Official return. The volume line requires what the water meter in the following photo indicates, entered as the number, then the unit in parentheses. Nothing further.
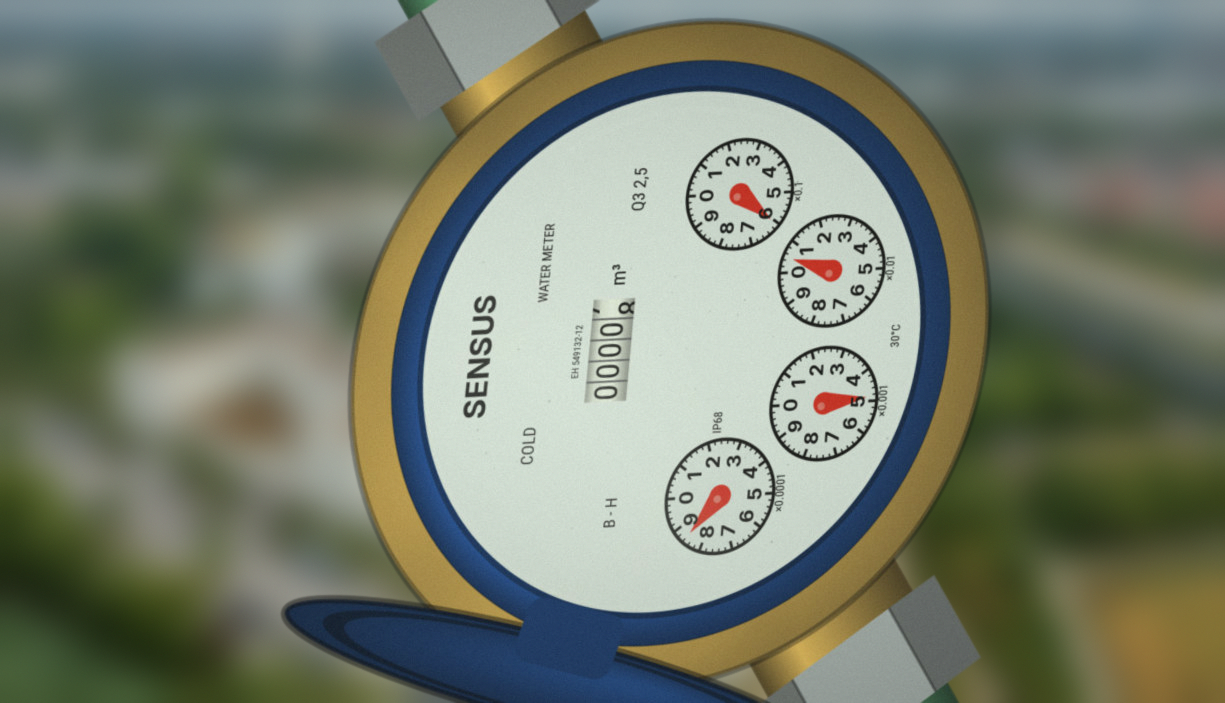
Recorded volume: 7.6048 (m³)
